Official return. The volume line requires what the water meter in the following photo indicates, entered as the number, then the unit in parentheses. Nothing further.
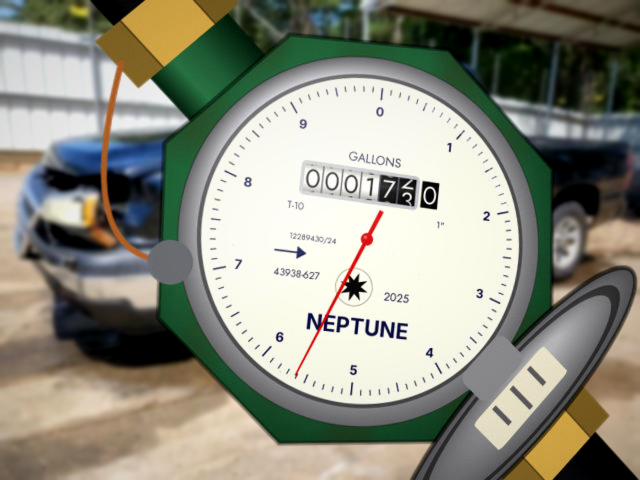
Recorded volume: 1725.6 (gal)
